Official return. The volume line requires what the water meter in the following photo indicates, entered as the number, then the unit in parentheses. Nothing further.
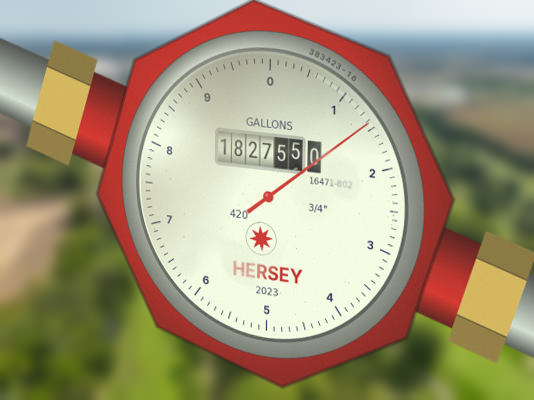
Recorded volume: 1827551.4 (gal)
